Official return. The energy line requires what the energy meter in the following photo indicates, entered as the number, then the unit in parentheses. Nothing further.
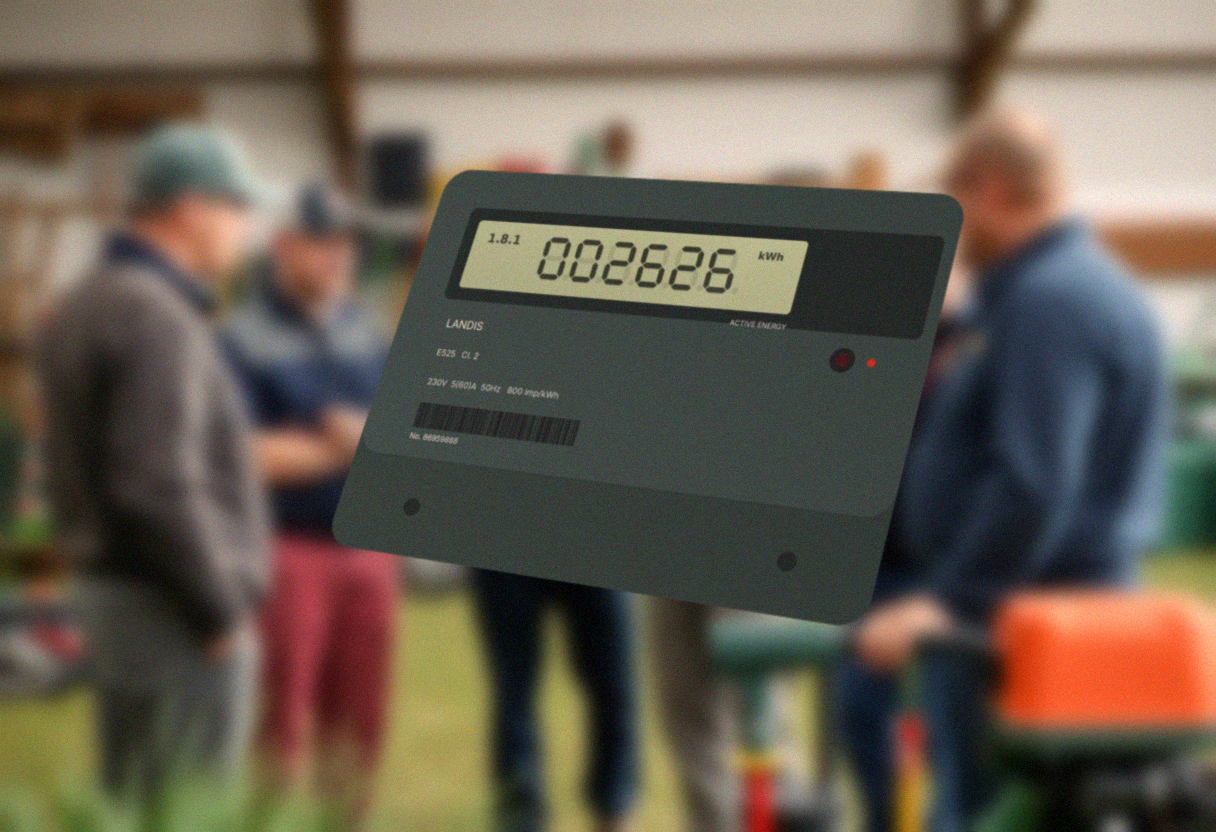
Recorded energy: 2626 (kWh)
